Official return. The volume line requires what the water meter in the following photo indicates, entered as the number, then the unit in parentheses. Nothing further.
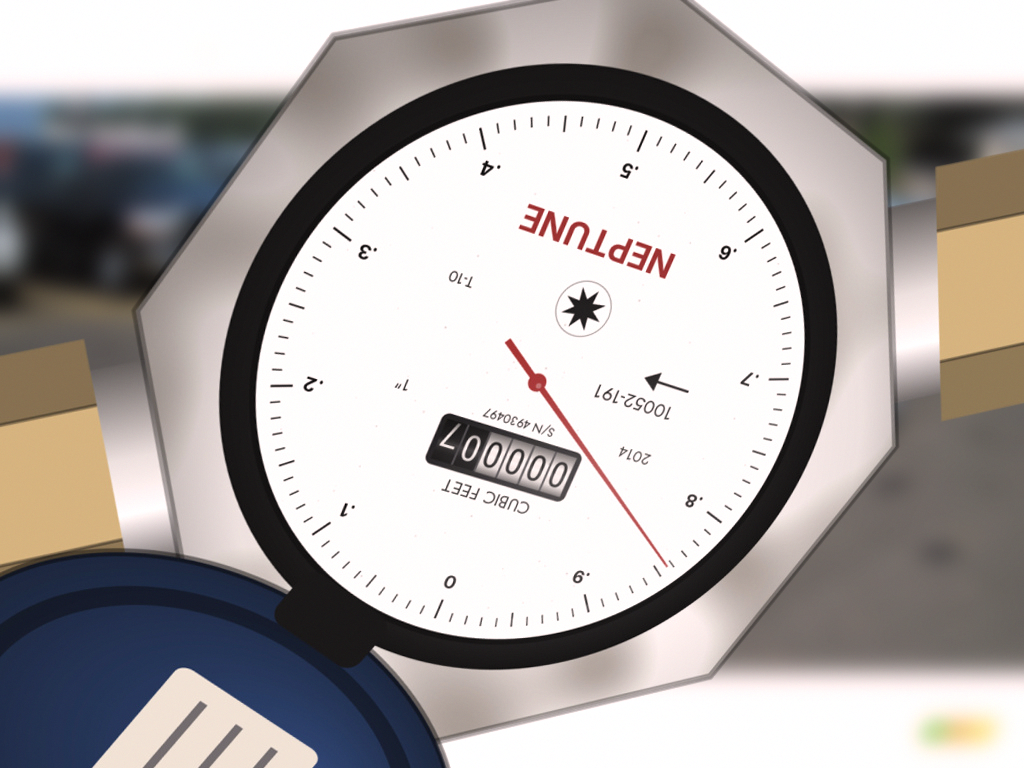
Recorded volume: 6.84 (ft³)
